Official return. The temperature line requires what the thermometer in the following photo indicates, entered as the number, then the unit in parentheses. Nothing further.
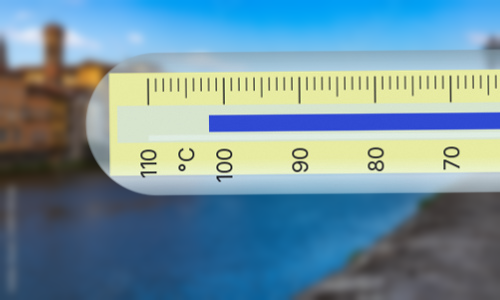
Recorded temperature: 102 (°C)
